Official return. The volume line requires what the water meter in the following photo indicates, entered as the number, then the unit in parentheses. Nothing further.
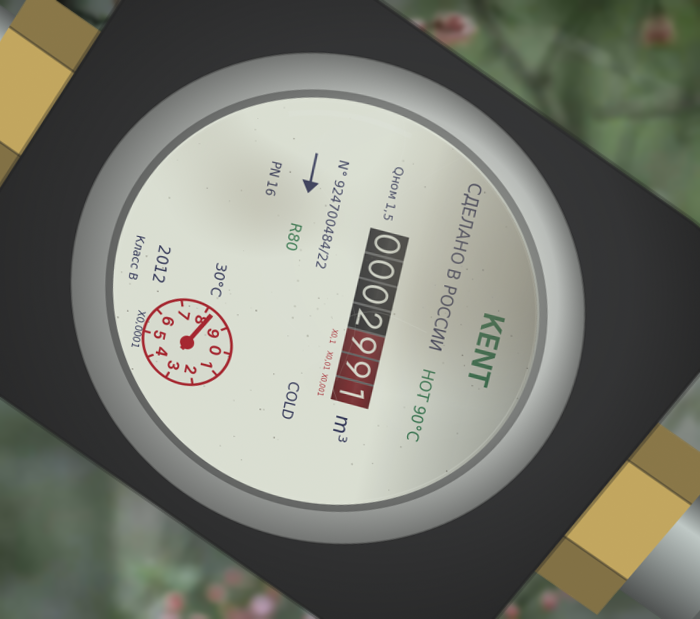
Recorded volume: 2.9918 (m³)
